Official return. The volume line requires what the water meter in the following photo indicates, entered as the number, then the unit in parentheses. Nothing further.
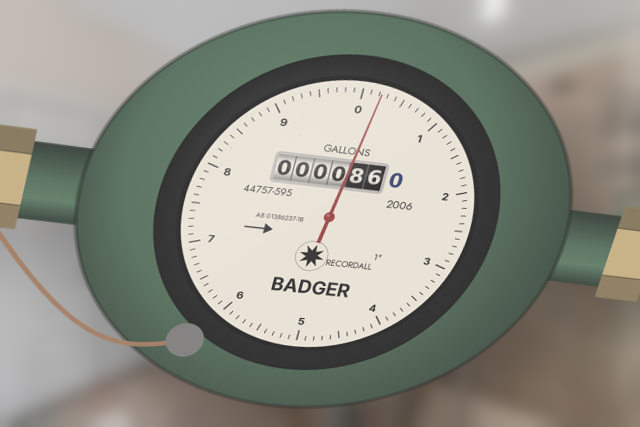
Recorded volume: 860.2 (gal)
